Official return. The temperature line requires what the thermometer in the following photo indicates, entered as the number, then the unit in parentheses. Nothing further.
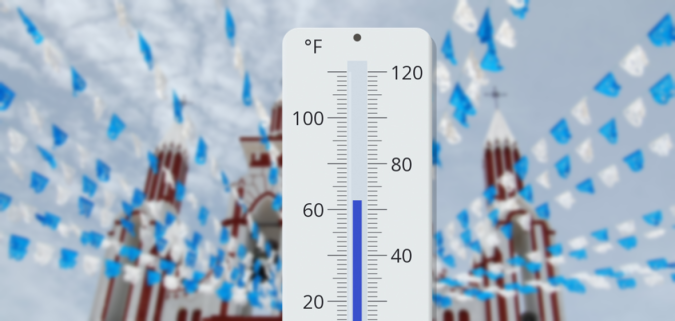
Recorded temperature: 64 (°F)
